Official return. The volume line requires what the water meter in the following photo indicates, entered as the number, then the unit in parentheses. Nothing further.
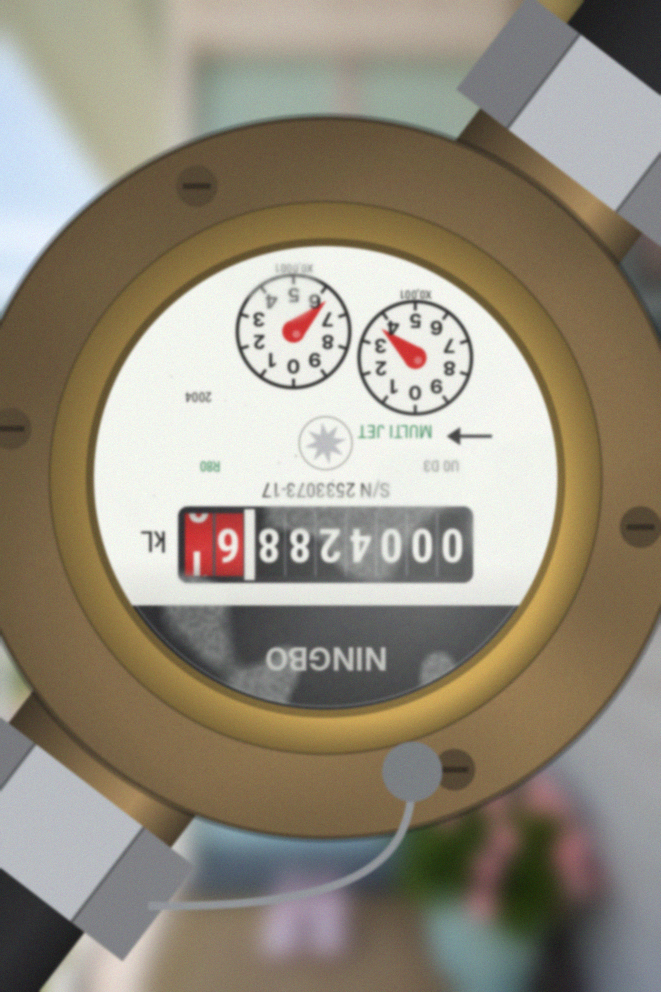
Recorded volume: 4288.6136 (kL)
